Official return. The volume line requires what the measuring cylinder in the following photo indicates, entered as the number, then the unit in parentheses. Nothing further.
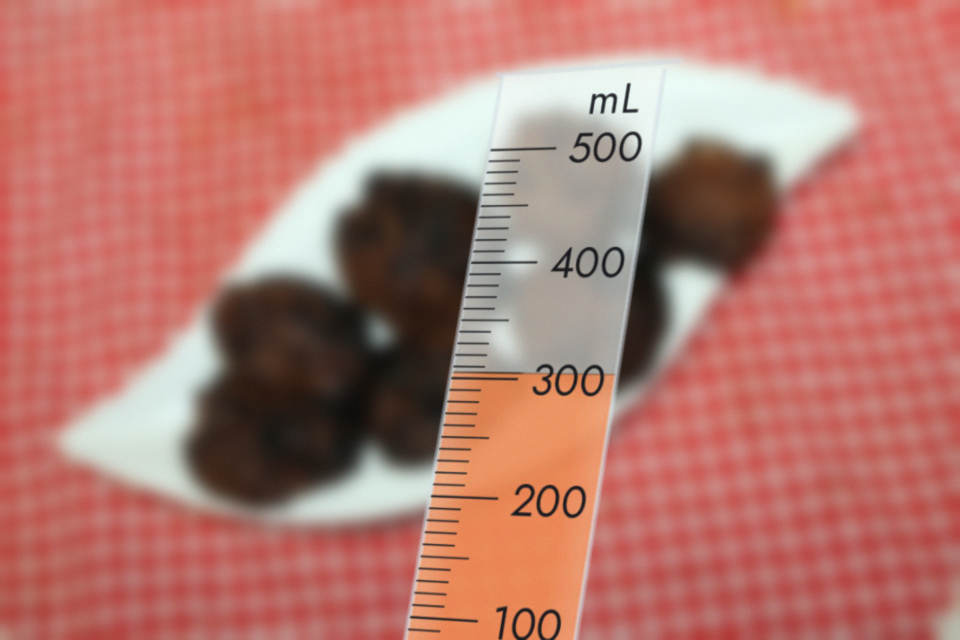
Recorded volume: 305 (mL)
